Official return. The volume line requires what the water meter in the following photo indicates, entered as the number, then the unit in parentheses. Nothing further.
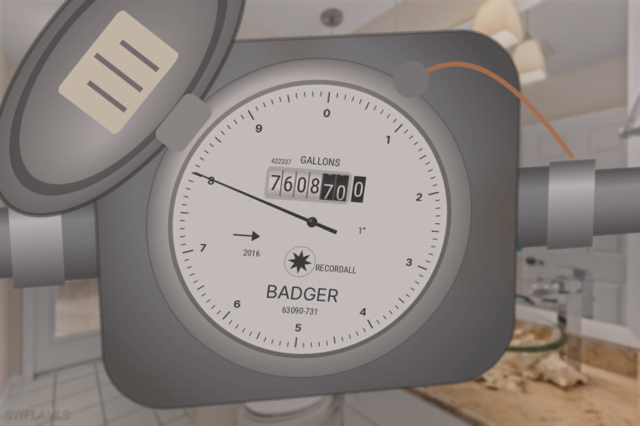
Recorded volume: 7608698.0 (gal)
